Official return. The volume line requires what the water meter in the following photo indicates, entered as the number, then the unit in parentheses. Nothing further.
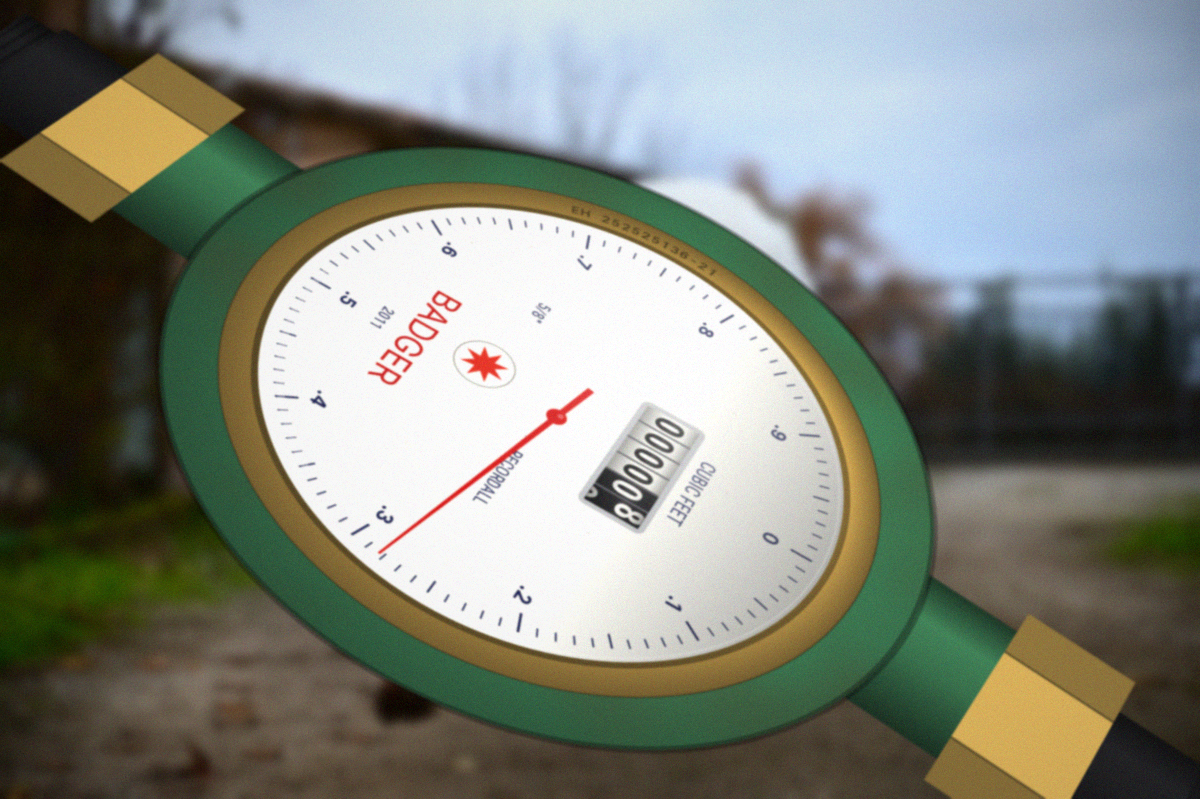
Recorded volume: 8.28 (ft³)
